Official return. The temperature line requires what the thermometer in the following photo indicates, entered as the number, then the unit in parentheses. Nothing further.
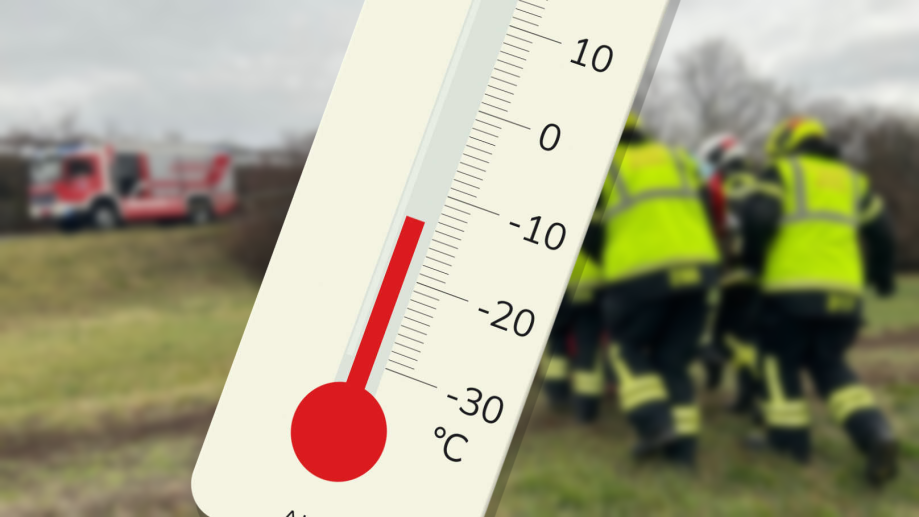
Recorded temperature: -13.5 (°C)
